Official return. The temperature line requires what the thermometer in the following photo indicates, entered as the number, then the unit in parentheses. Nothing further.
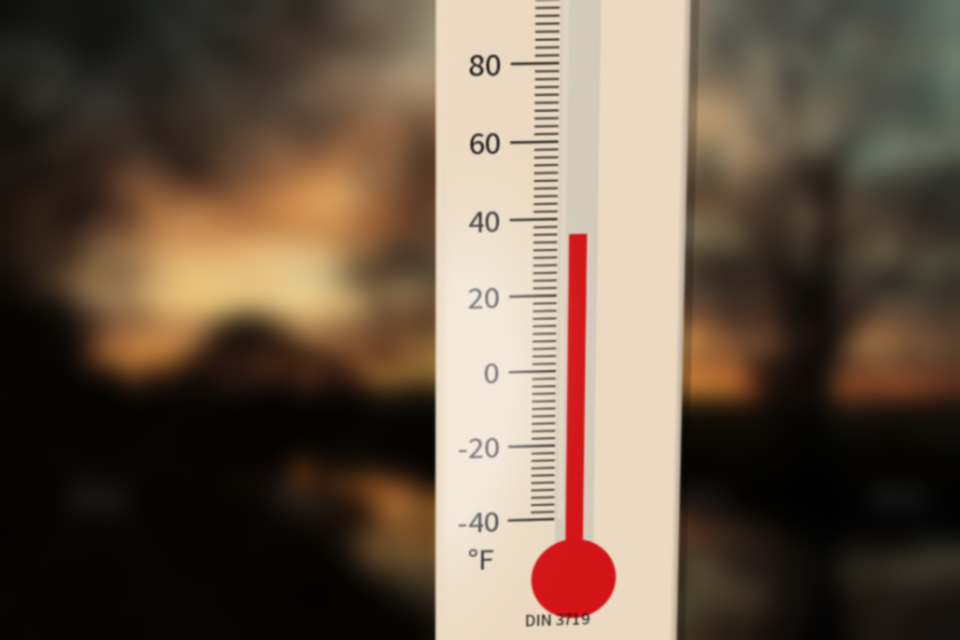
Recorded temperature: 36 (°F)
